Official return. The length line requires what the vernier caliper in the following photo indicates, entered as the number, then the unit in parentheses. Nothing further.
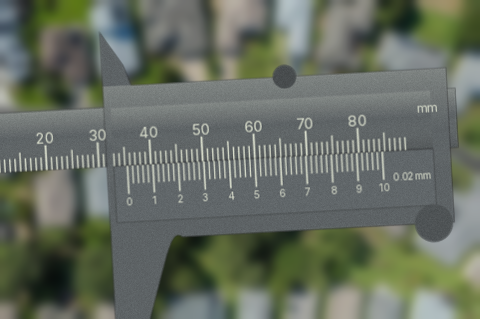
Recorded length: 35.5 (mm)
